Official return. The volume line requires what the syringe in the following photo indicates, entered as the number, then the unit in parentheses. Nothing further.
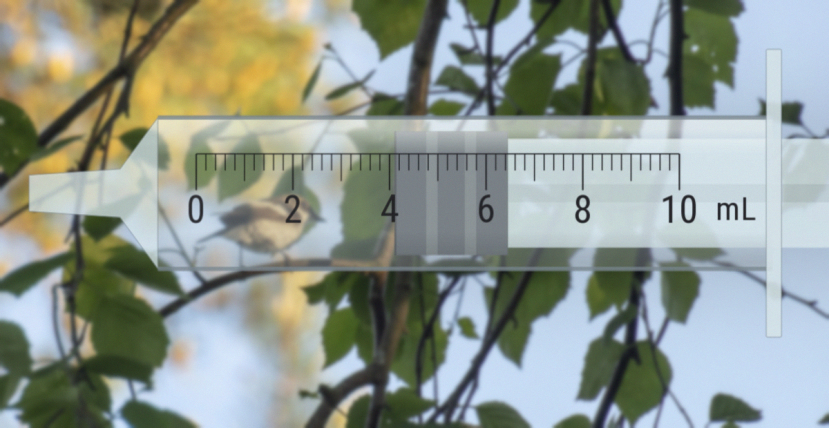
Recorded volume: 4.1 (mL)
